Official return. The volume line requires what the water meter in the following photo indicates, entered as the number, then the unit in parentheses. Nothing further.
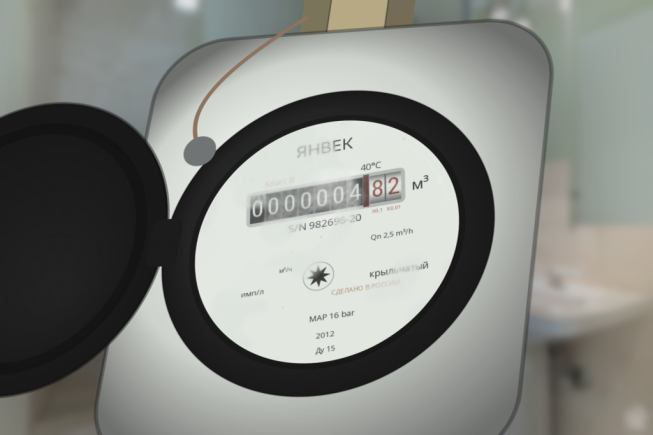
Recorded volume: 4.82 (m³)
